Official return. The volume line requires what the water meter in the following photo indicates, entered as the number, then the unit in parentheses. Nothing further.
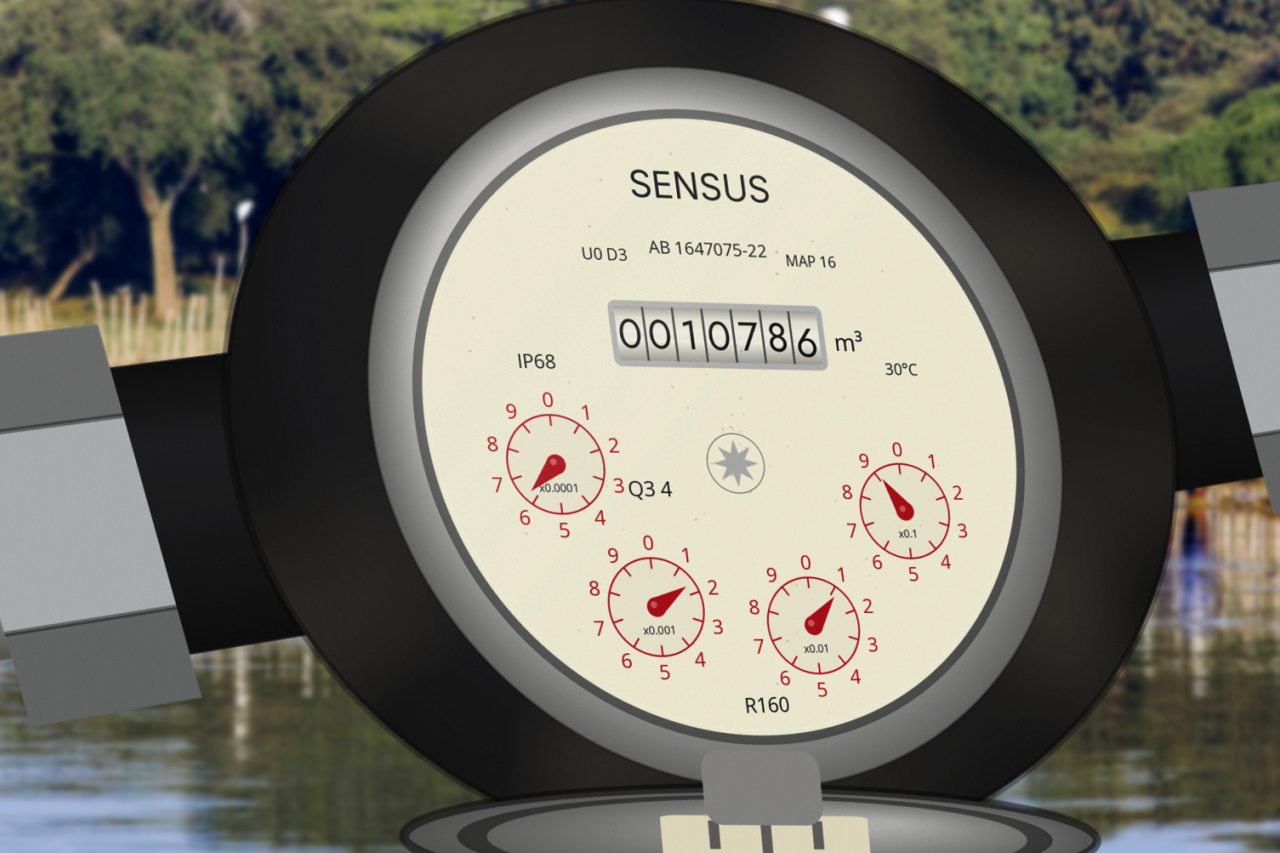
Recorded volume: 10785.9116 (m³)
